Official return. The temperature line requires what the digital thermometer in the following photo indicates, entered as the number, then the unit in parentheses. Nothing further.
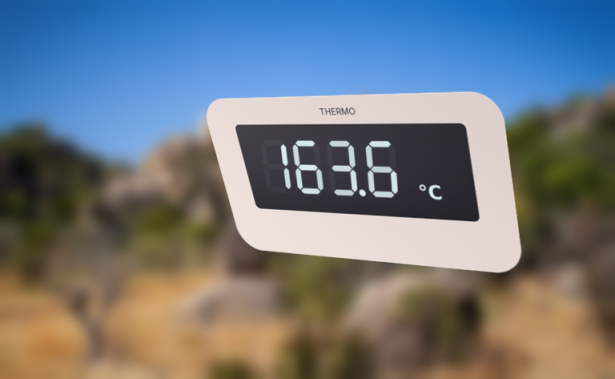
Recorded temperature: 163.6 (°C)
